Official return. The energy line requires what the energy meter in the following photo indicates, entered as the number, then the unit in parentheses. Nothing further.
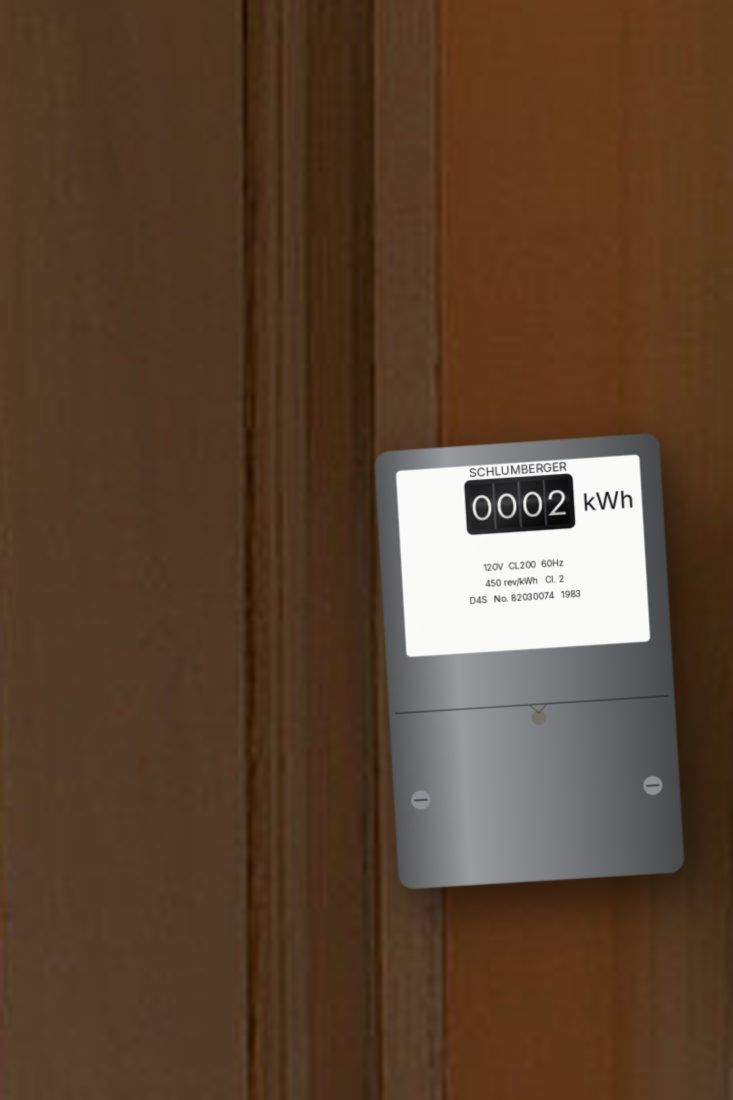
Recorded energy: 2 (kWh)
